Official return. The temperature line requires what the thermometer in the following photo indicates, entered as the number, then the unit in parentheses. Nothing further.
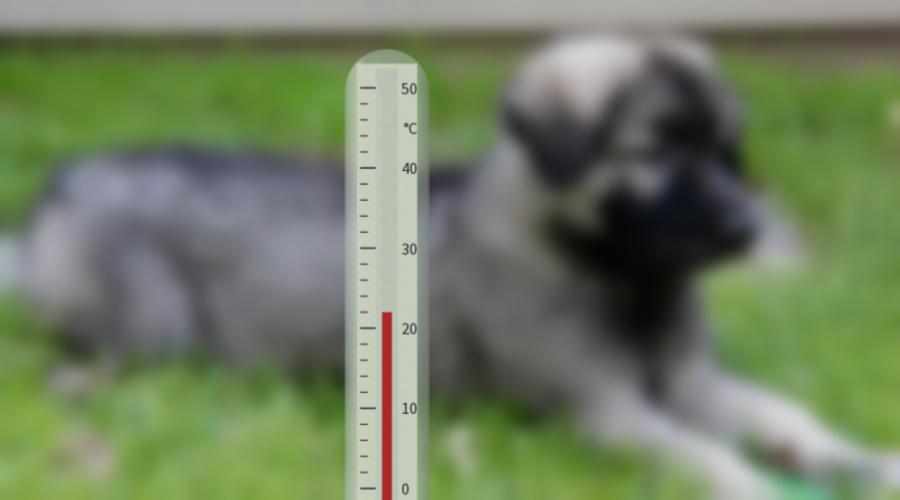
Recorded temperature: 22 (°C)
